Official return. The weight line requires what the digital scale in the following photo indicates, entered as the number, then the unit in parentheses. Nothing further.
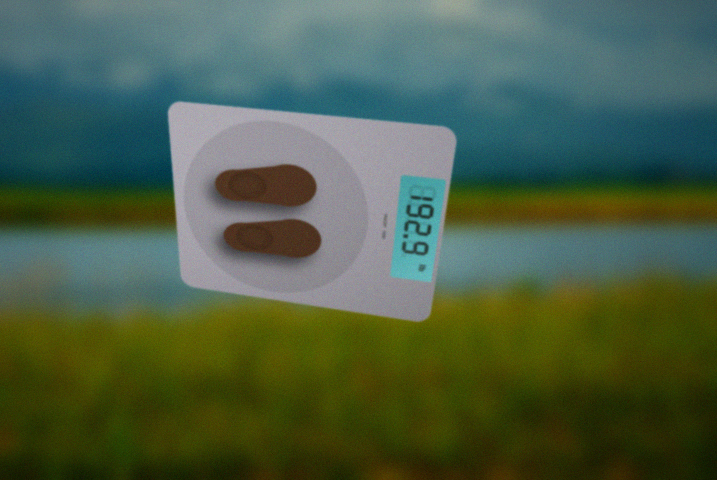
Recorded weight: 192.9 (lb)
